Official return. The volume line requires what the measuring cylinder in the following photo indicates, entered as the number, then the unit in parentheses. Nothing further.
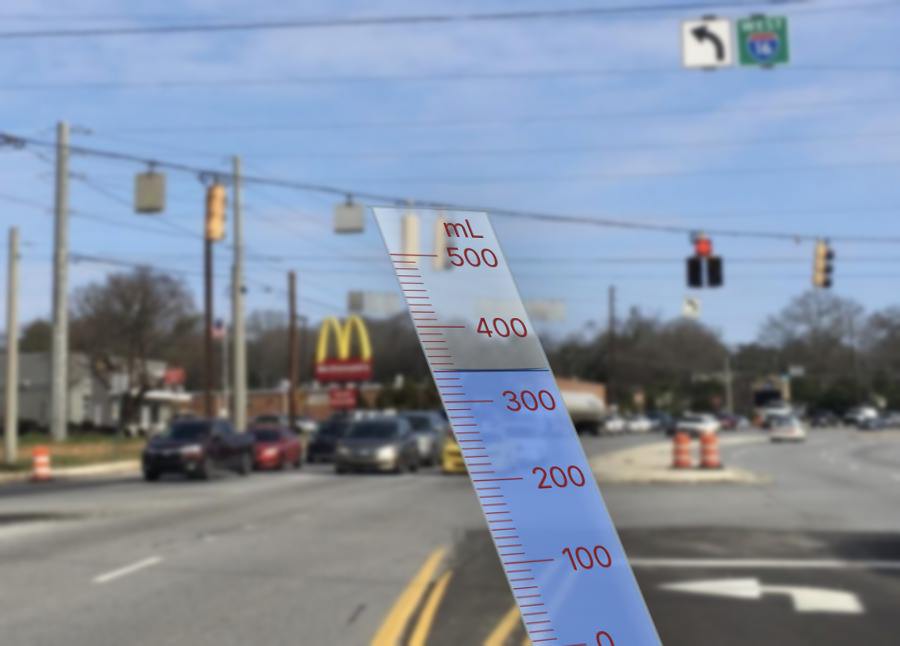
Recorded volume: 340 (mL)
